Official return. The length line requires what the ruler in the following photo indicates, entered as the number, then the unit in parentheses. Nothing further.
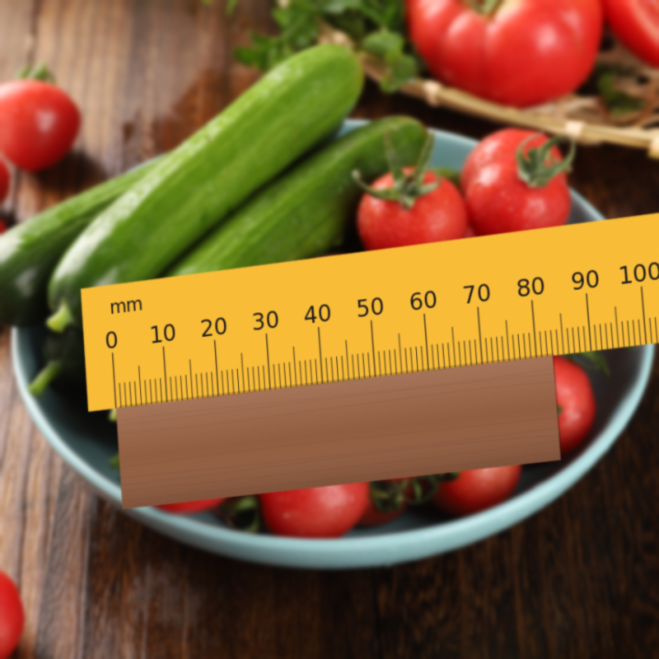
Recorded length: 83 (mm)
